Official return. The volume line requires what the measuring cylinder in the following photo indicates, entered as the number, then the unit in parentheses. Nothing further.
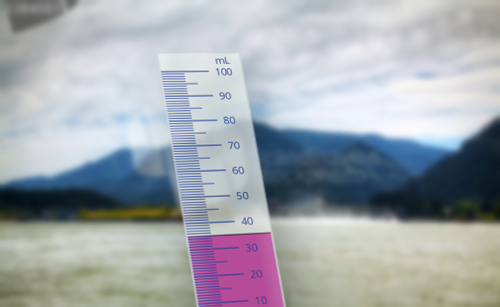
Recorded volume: 35 (mL)
